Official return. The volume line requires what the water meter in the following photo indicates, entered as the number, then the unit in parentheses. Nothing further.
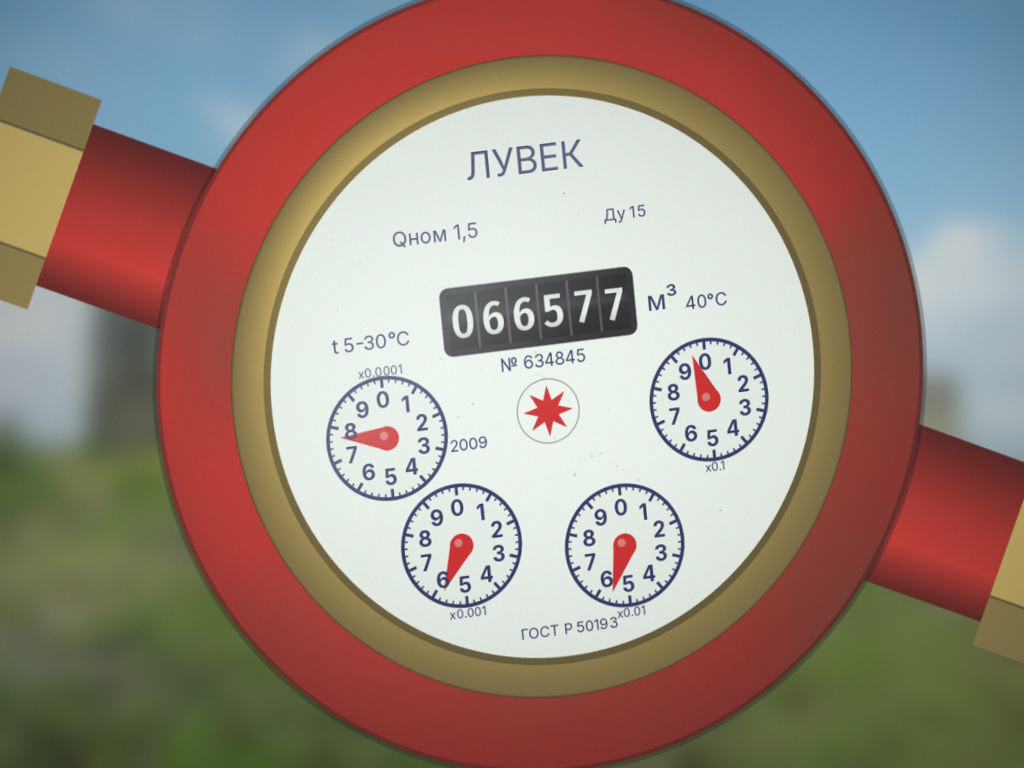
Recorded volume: 66576.9557 (m³)
